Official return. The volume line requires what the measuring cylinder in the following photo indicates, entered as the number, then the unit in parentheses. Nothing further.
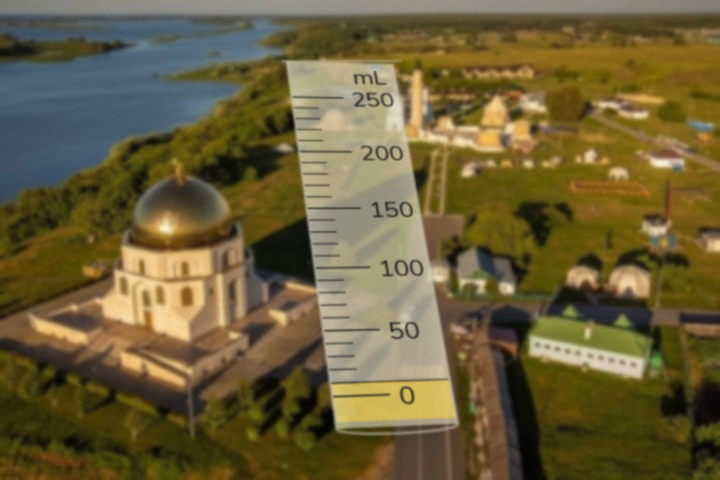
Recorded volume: 10 (mL)
